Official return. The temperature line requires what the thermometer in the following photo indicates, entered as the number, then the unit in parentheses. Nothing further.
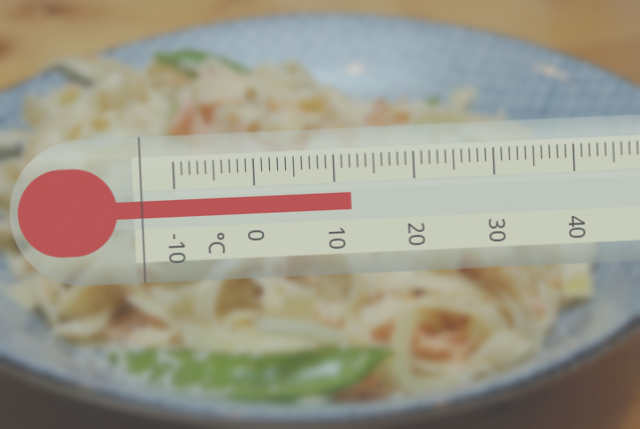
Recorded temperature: 12 (°C)
